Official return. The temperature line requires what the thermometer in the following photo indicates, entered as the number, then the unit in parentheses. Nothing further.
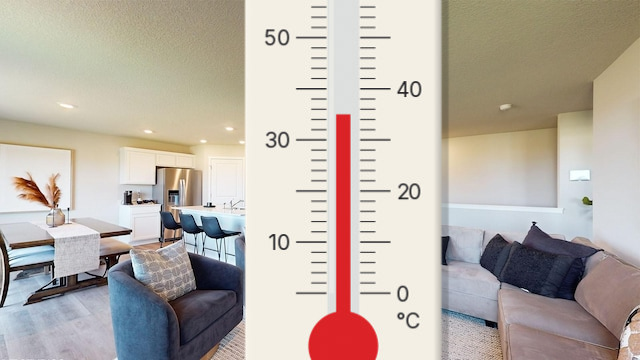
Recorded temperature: 35 (°C)
